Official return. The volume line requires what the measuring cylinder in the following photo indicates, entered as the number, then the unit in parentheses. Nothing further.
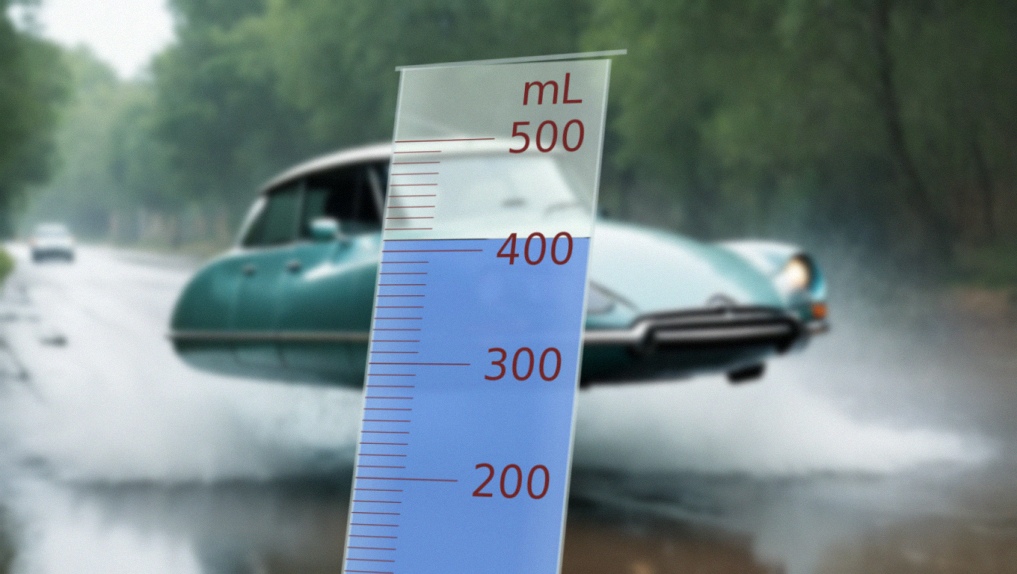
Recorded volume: 410 (mL)
